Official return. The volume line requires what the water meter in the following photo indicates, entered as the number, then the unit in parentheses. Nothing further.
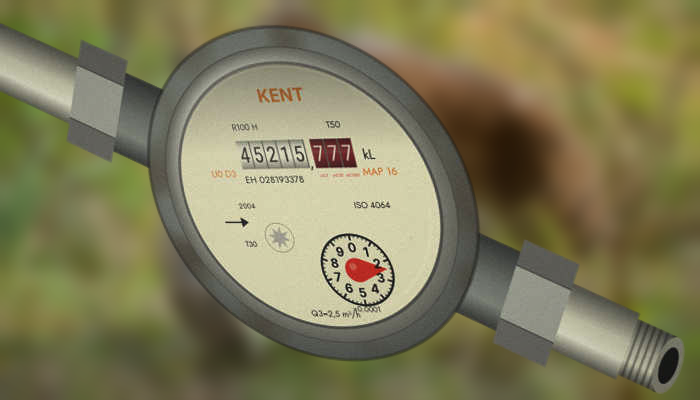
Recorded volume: 45215.7772 (kL)
